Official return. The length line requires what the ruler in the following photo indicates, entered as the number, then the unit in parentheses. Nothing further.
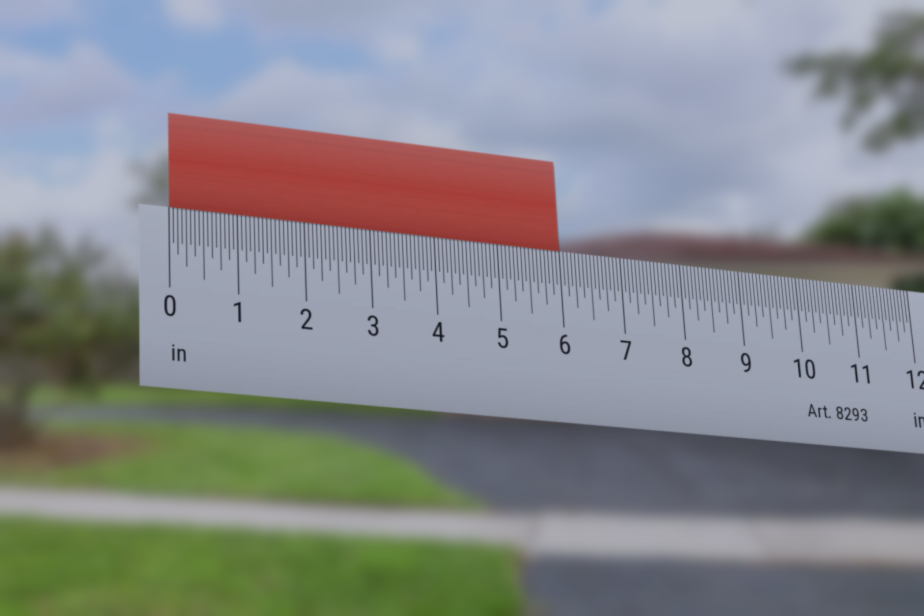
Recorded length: 6 (in)
